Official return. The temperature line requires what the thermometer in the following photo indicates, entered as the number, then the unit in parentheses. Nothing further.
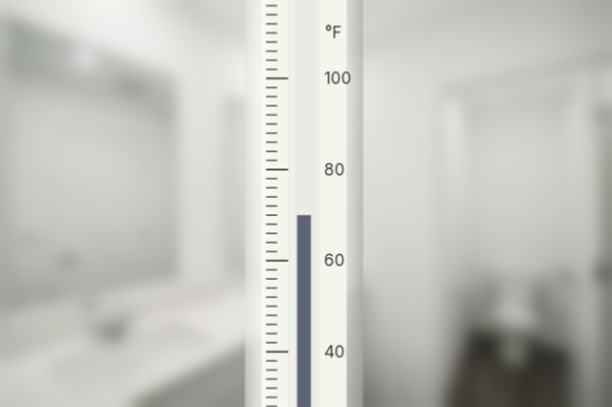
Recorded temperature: 70 (°F)
